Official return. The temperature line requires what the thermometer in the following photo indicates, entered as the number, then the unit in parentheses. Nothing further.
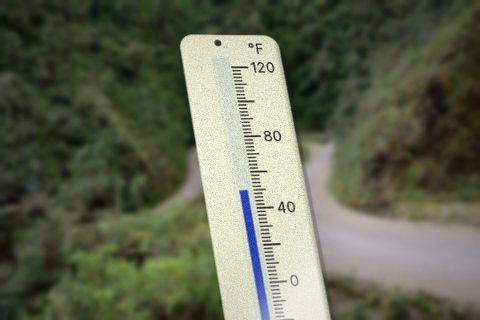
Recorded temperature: 50 (°F)
